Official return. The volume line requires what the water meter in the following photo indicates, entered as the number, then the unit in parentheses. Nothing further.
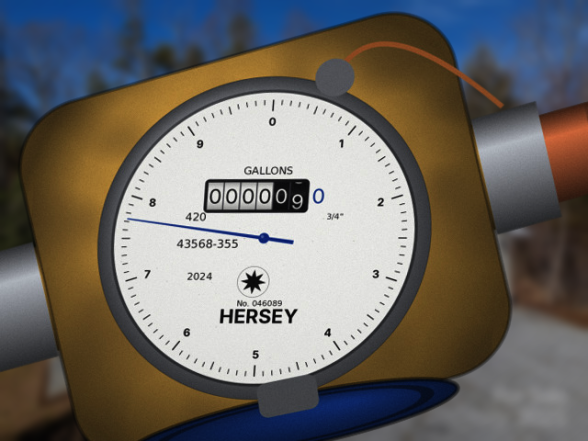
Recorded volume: 87.7 (gal)
